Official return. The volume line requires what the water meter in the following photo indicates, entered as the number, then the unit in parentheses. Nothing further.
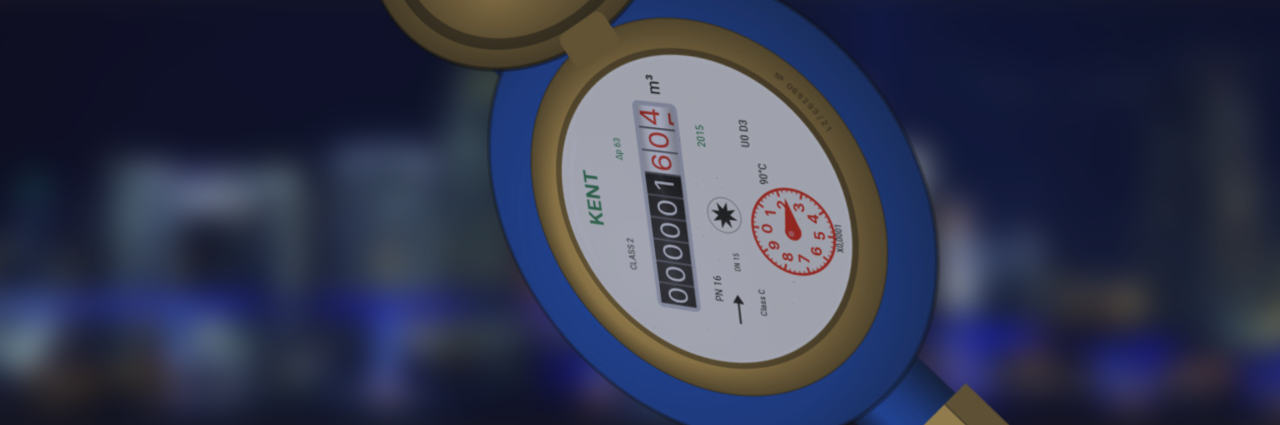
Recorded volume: 1.6042 (m³)
